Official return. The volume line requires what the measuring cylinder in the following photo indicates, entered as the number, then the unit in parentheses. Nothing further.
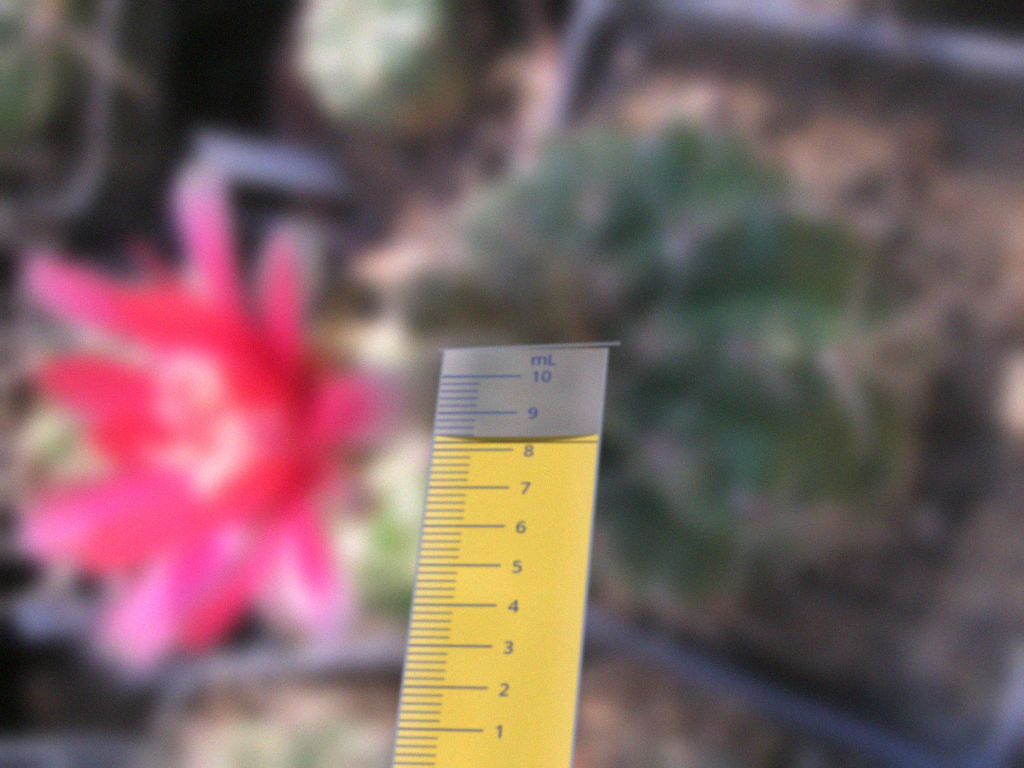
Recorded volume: 8.2 (mL)
